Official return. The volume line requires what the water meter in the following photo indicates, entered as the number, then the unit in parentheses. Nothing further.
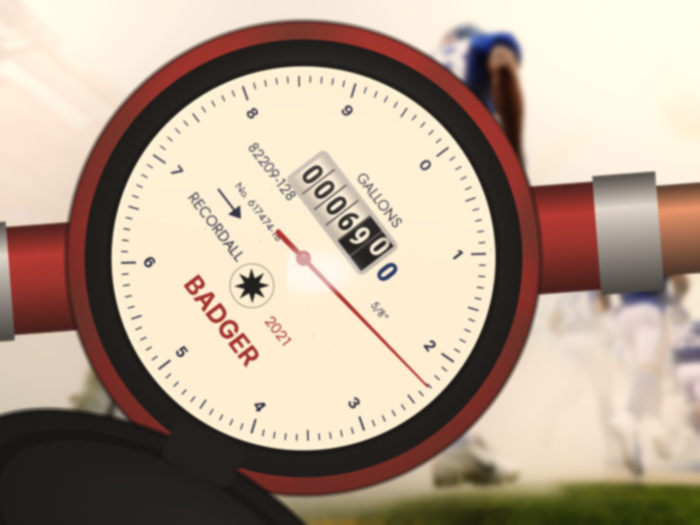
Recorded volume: 6902.3 (gal)
